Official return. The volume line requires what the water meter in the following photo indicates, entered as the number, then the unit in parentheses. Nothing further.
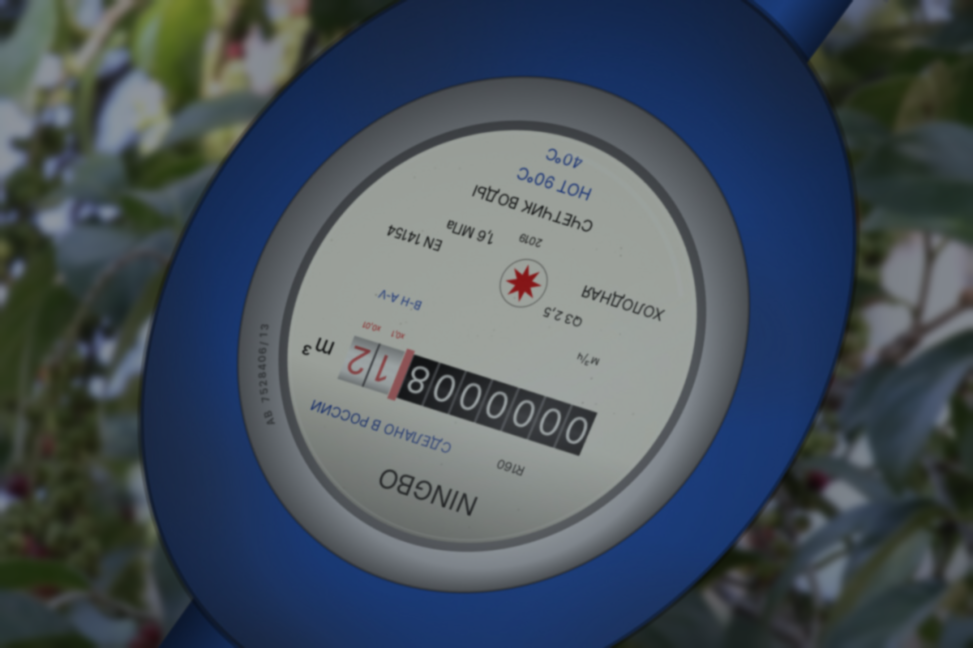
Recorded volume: 8.12 (m³)
